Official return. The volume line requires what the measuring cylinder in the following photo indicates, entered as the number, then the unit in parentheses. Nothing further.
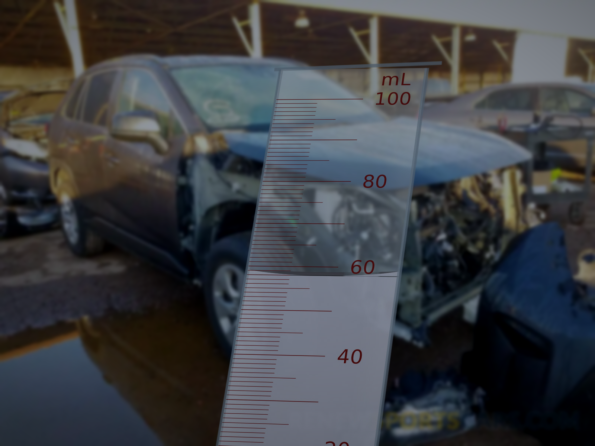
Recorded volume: 58 (mL)
